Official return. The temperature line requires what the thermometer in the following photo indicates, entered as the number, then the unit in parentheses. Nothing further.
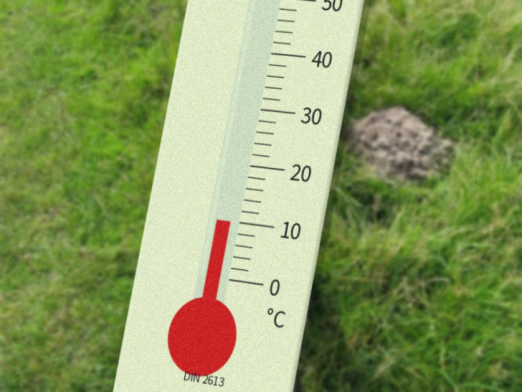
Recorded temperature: 10 (°C)
